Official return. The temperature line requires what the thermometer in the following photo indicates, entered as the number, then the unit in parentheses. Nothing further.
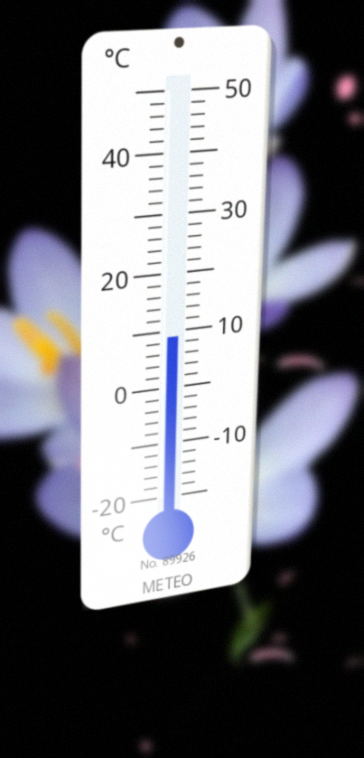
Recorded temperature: 9 (°C)
